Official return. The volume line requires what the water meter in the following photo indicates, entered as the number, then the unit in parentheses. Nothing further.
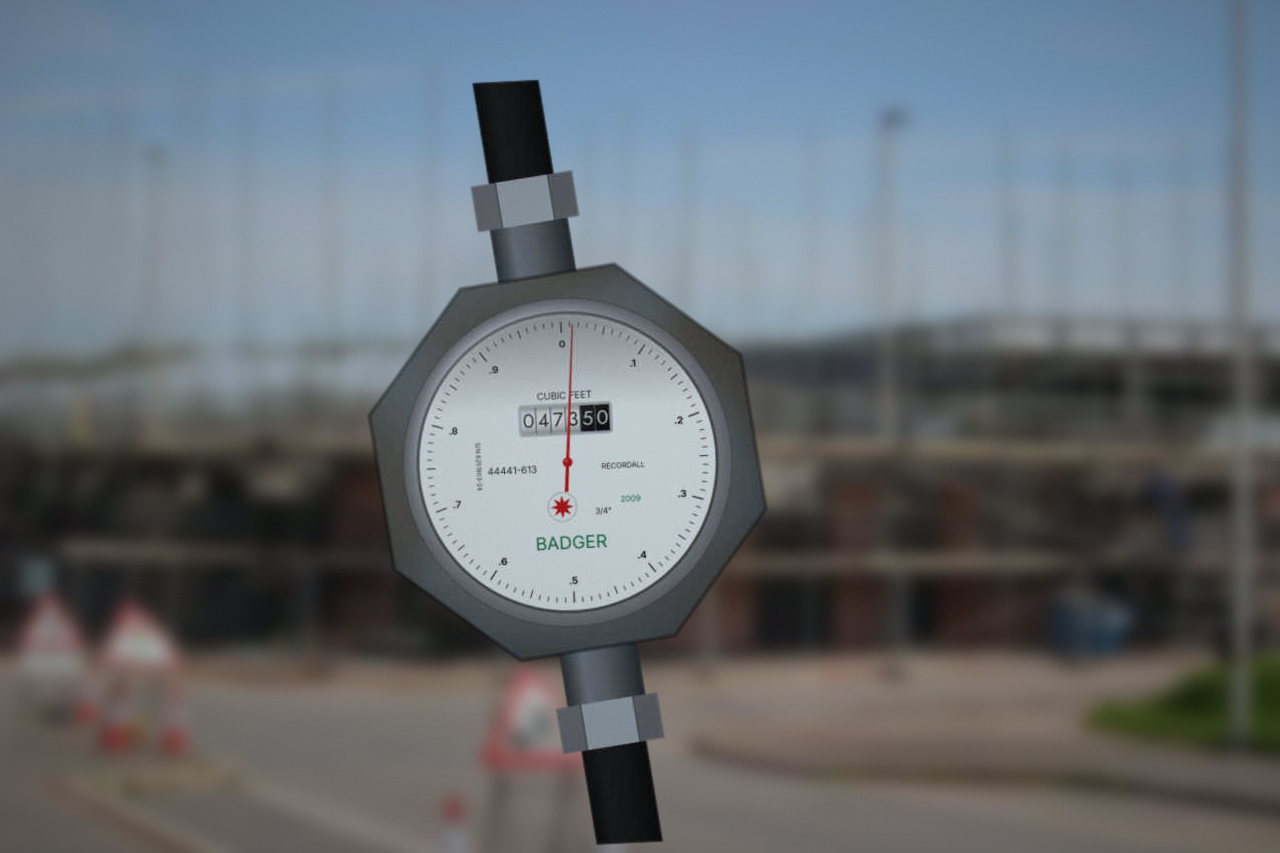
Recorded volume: 47350.01 (ft³)
